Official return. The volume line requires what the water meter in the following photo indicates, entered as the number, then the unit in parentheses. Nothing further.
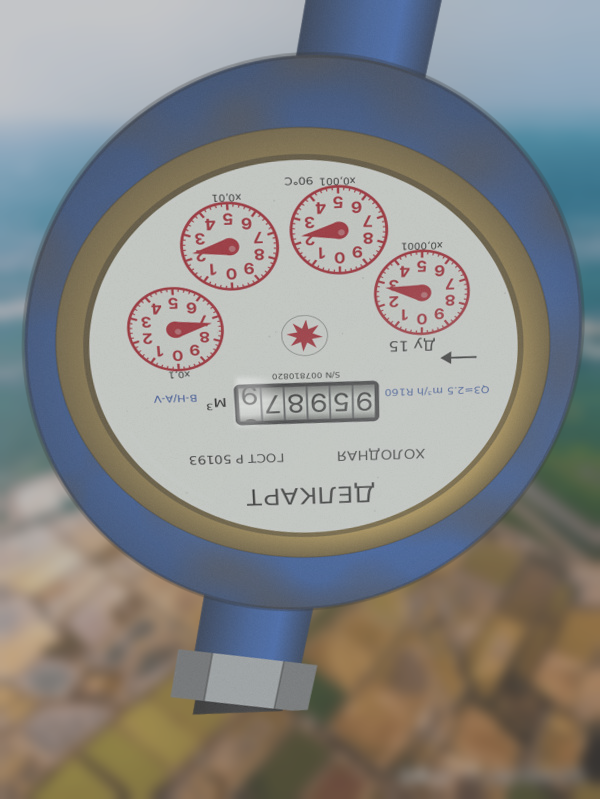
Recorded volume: 959878.7222 (m³)
